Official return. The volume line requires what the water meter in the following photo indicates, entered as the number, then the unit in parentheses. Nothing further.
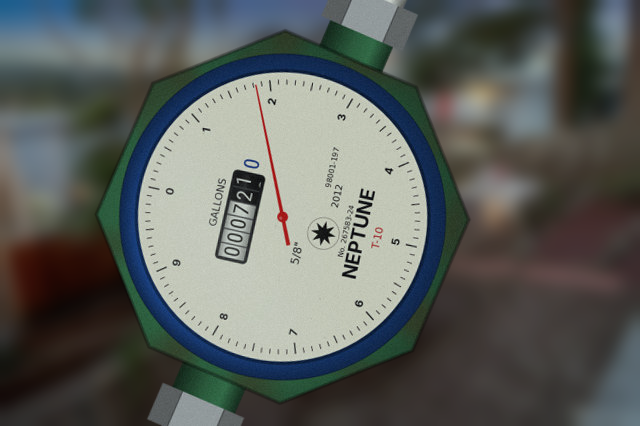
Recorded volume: 7211.8 (gal)
